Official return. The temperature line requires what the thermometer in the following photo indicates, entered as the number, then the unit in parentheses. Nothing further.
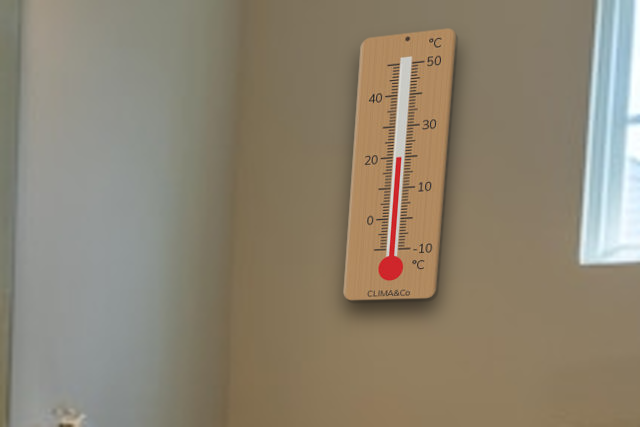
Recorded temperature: 20 (°C)
